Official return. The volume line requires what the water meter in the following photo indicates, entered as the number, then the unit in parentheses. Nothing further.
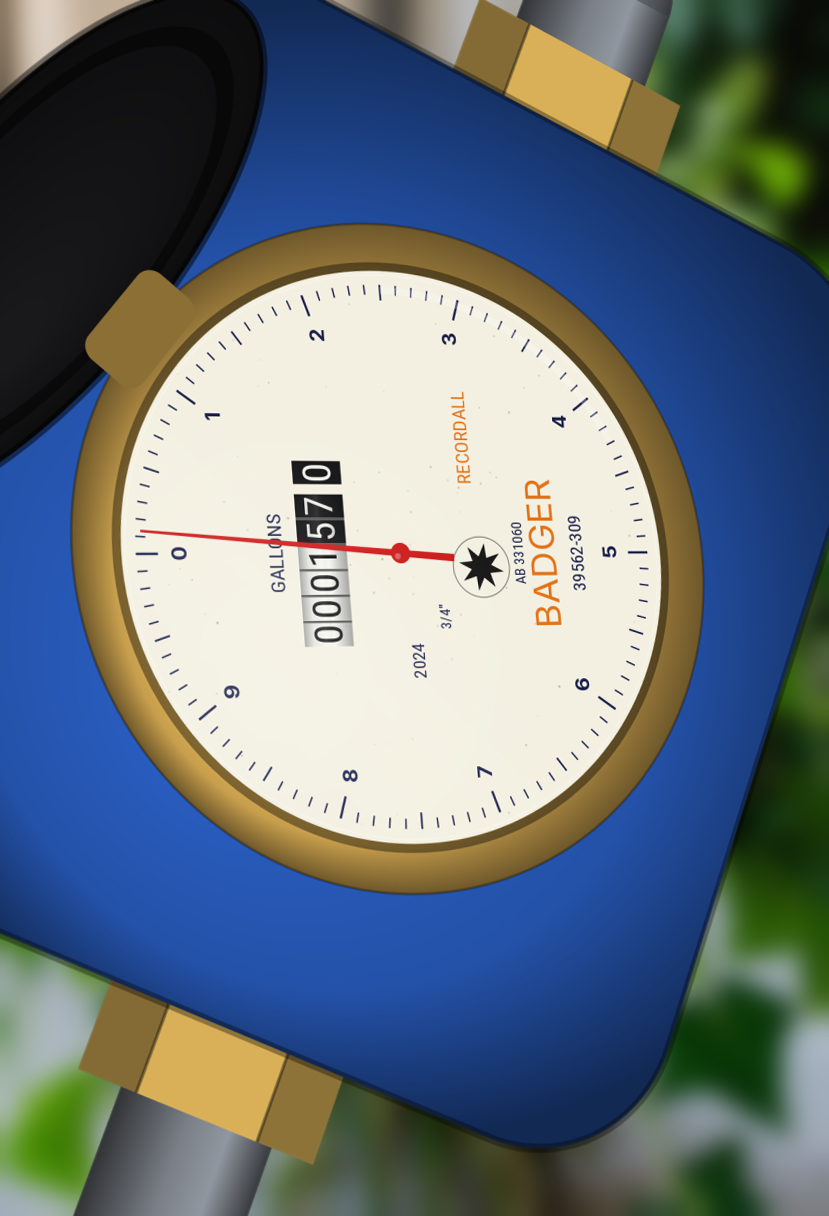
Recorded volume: 1570.1 (gal)
